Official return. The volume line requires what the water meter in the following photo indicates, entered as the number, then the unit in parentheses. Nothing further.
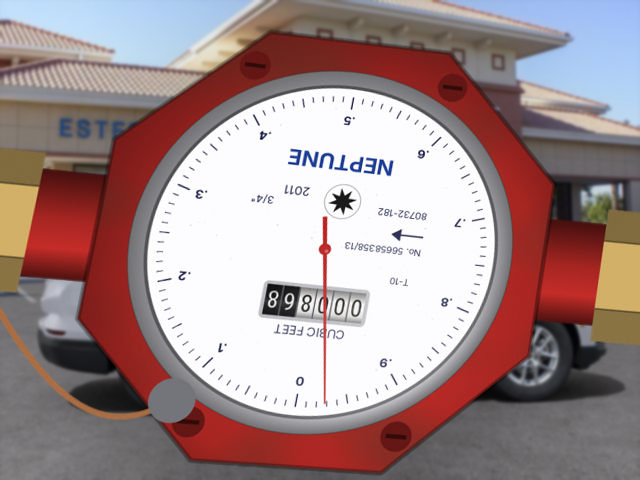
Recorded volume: 867.97 (ft³)
